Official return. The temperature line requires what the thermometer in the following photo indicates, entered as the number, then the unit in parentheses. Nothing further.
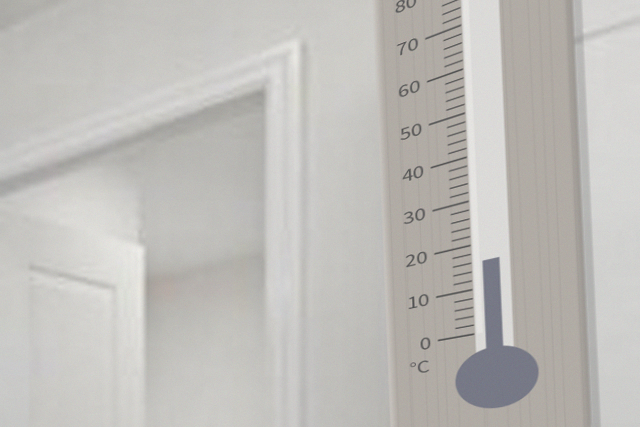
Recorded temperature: 16 (°C)
